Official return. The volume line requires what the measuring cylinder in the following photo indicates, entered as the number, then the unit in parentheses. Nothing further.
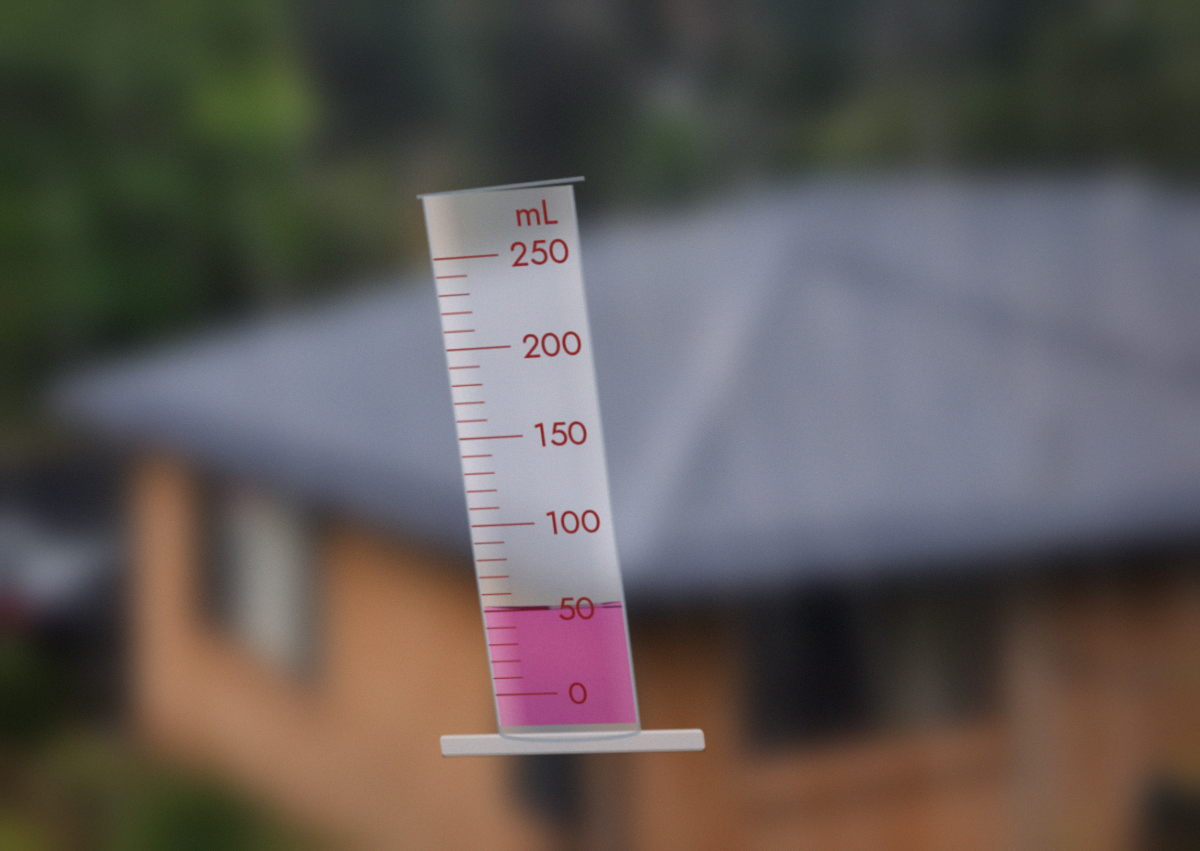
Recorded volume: 50 (mL)
